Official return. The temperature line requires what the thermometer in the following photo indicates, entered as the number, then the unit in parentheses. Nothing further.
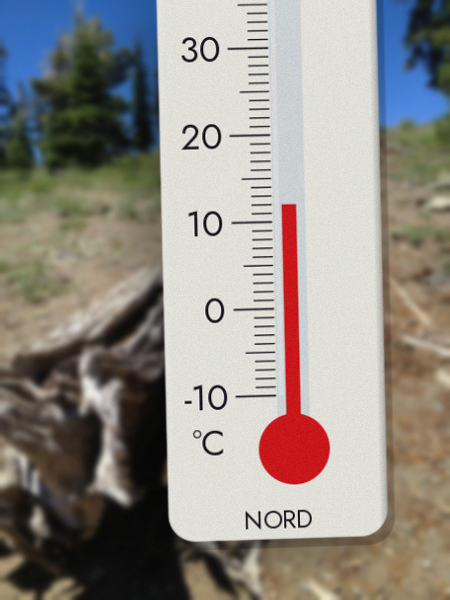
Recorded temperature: 12 (°C)
